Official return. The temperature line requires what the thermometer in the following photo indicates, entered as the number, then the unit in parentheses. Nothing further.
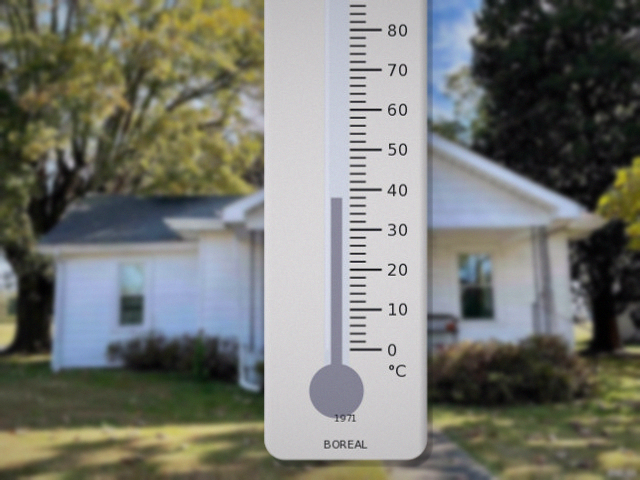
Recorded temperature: 38 (°C)
